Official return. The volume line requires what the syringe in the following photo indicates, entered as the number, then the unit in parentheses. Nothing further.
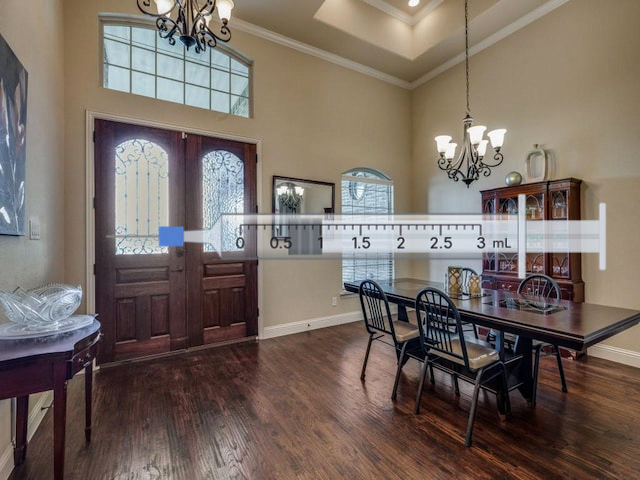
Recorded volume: 0.6 (mL)
